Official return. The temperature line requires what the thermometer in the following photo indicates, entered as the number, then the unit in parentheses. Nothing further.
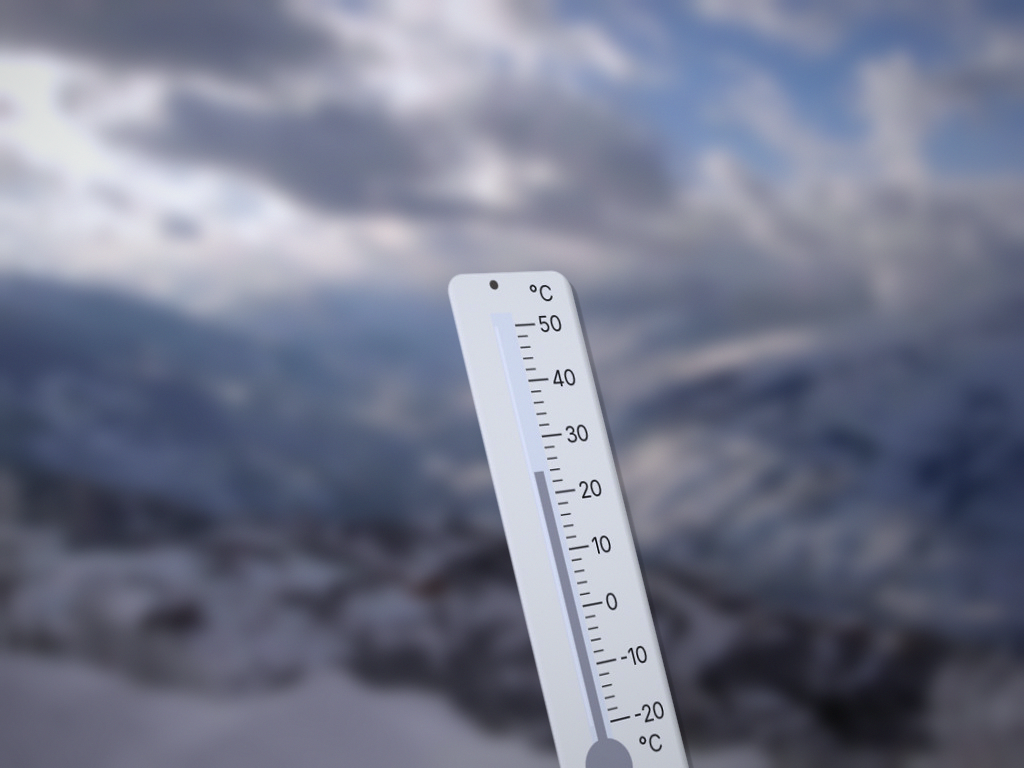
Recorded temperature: 24 (°C)
